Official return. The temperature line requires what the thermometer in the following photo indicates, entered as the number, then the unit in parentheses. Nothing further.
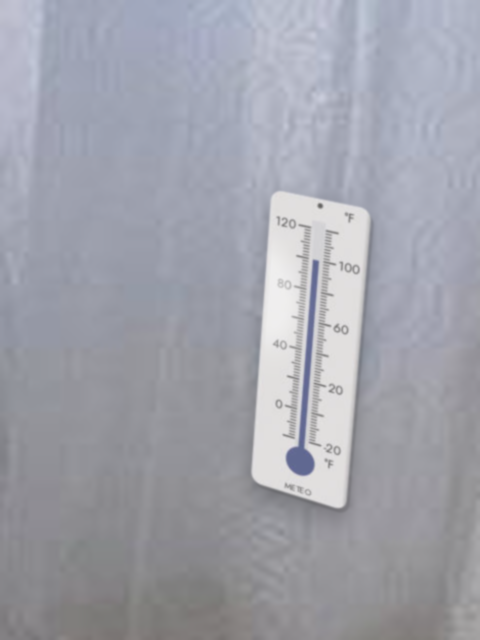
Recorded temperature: 100 (°F)
